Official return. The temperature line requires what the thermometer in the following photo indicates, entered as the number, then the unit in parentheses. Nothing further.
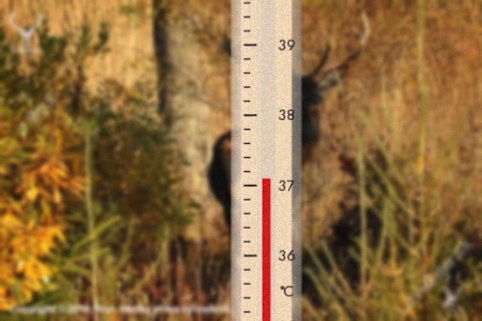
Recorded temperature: 37.1 (°C)
